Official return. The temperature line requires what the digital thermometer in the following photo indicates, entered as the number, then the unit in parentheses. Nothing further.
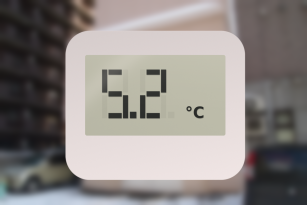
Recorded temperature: 5.2 (°C)
